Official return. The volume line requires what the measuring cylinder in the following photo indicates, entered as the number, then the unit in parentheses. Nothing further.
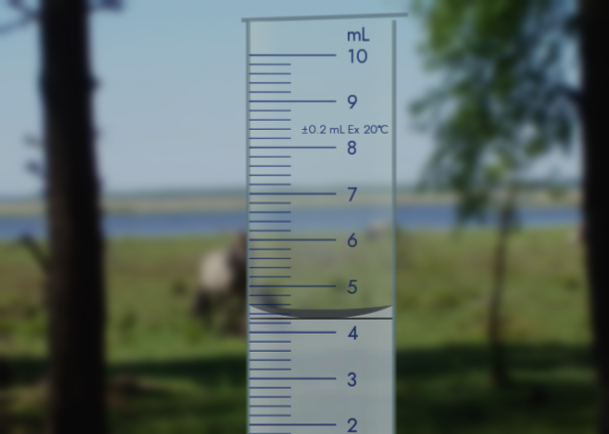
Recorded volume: 4.3 (mL)
